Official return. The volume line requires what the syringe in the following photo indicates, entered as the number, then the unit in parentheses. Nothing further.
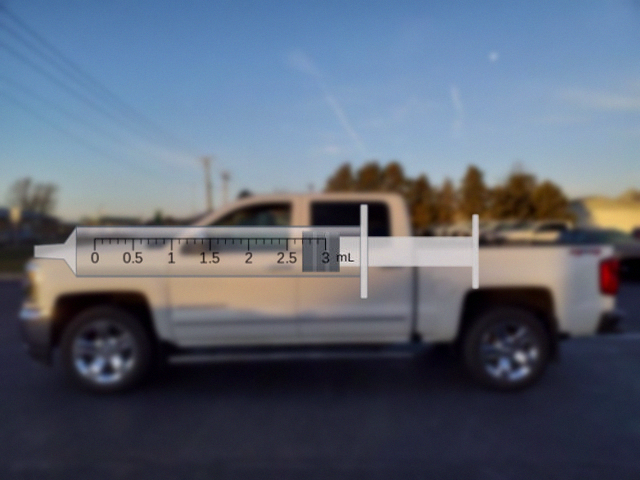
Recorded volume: 2.7 (mL)
